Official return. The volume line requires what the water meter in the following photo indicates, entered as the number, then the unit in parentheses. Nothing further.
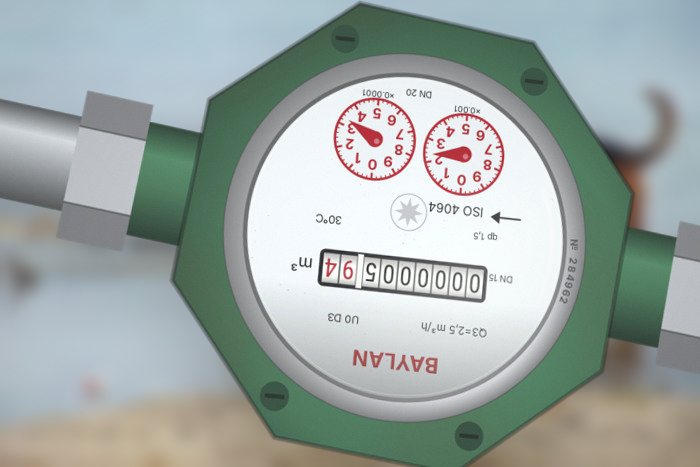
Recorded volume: 5.9423 (m³)
